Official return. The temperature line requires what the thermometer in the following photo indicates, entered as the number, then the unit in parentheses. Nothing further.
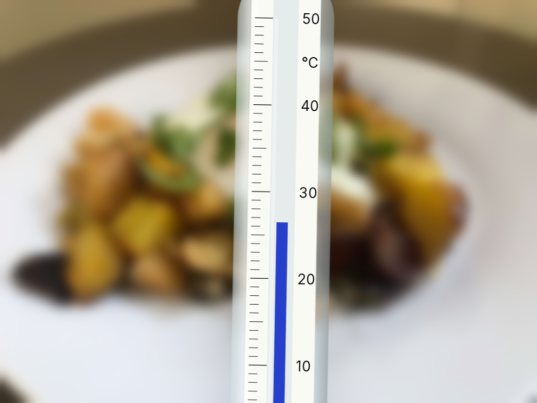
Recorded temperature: 26.5 (°C)
